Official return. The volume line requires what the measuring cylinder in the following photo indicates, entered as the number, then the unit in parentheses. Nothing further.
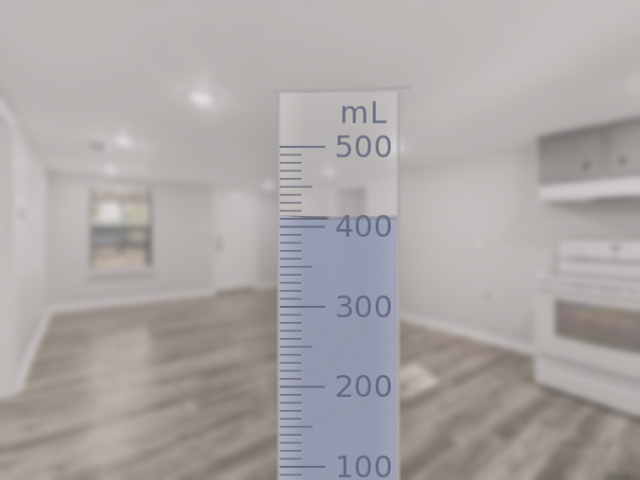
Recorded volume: 410 (mL)
